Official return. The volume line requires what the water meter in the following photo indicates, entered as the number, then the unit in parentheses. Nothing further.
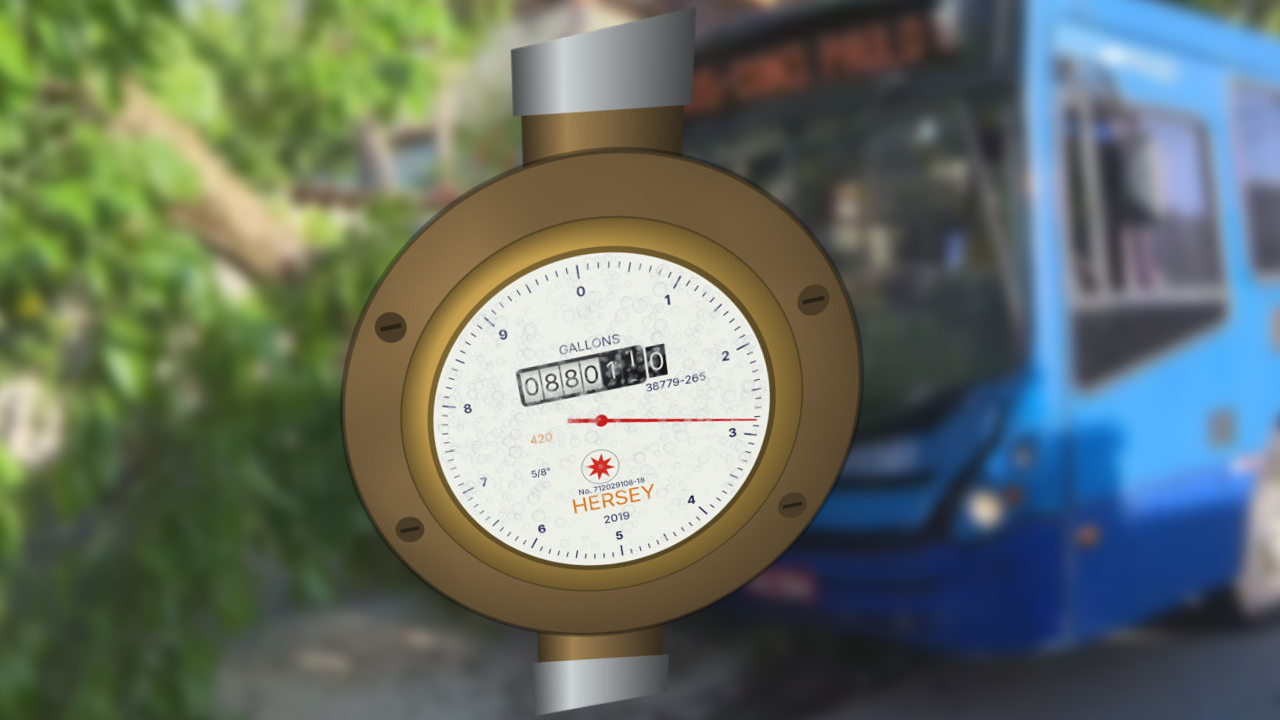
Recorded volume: 880112.8 (gal)
